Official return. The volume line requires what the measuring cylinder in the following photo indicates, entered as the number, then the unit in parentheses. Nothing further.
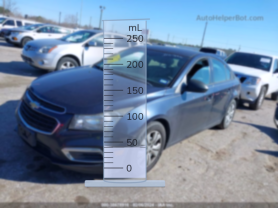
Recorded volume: 40 (mL)
